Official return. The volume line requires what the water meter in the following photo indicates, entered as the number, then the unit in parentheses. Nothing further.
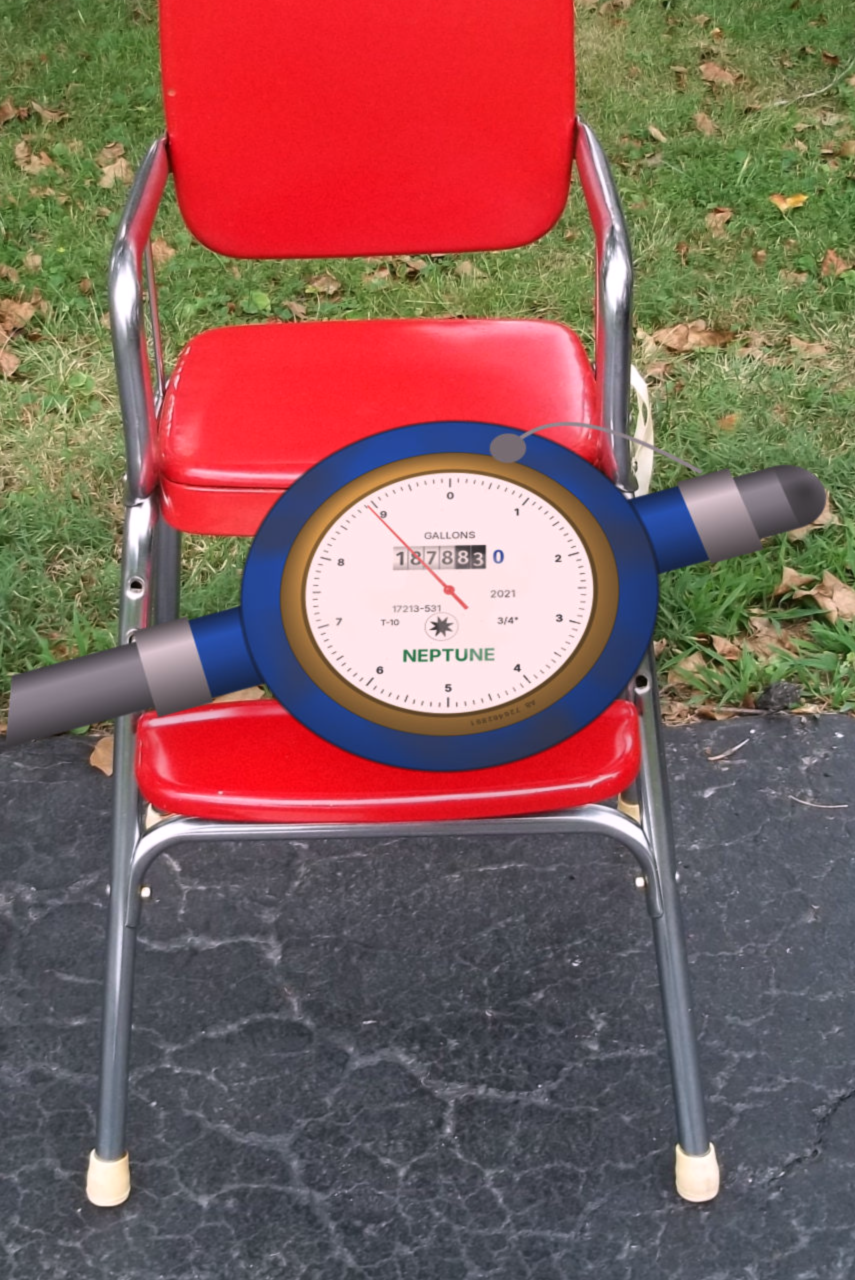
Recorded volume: 1878828.9 (gal)
